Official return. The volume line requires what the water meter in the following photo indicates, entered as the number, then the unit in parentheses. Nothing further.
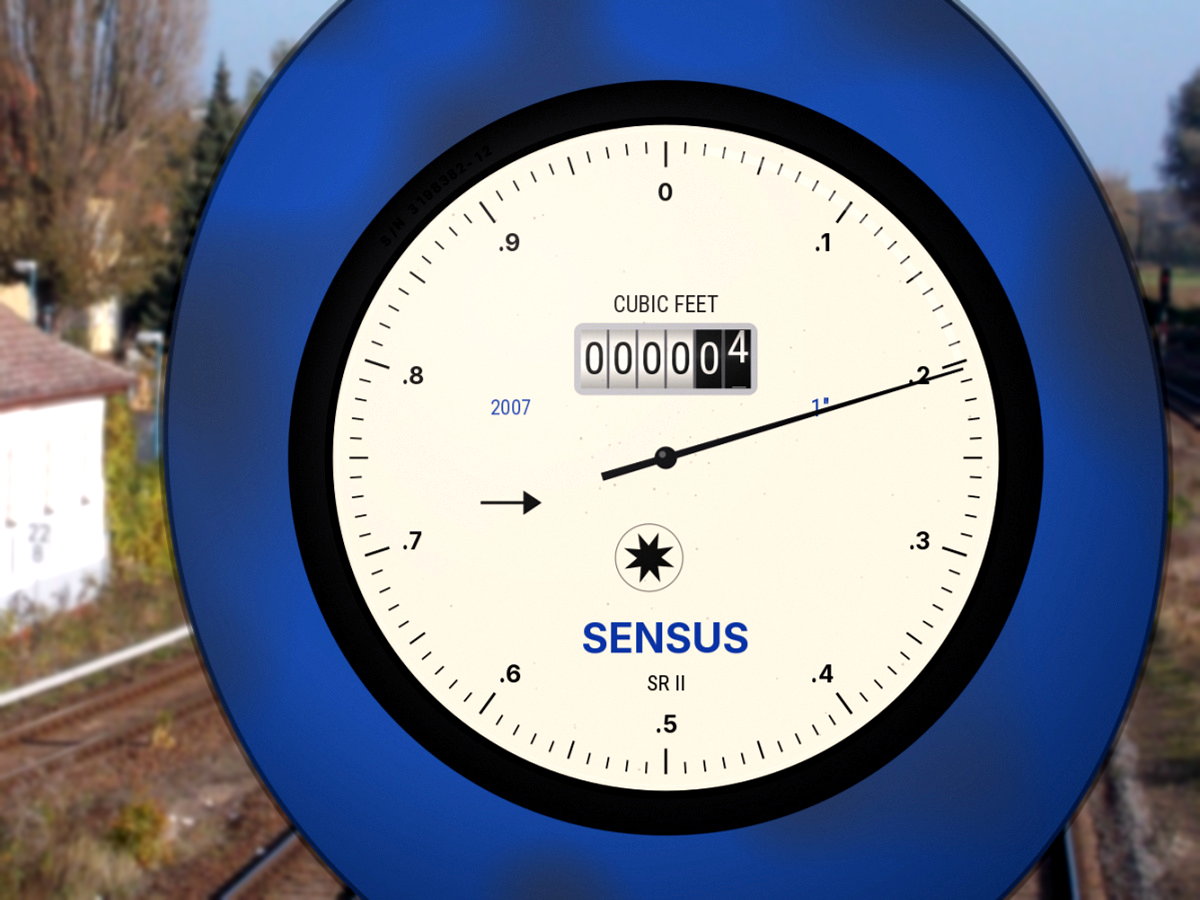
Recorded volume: 4.20 (ft³)
